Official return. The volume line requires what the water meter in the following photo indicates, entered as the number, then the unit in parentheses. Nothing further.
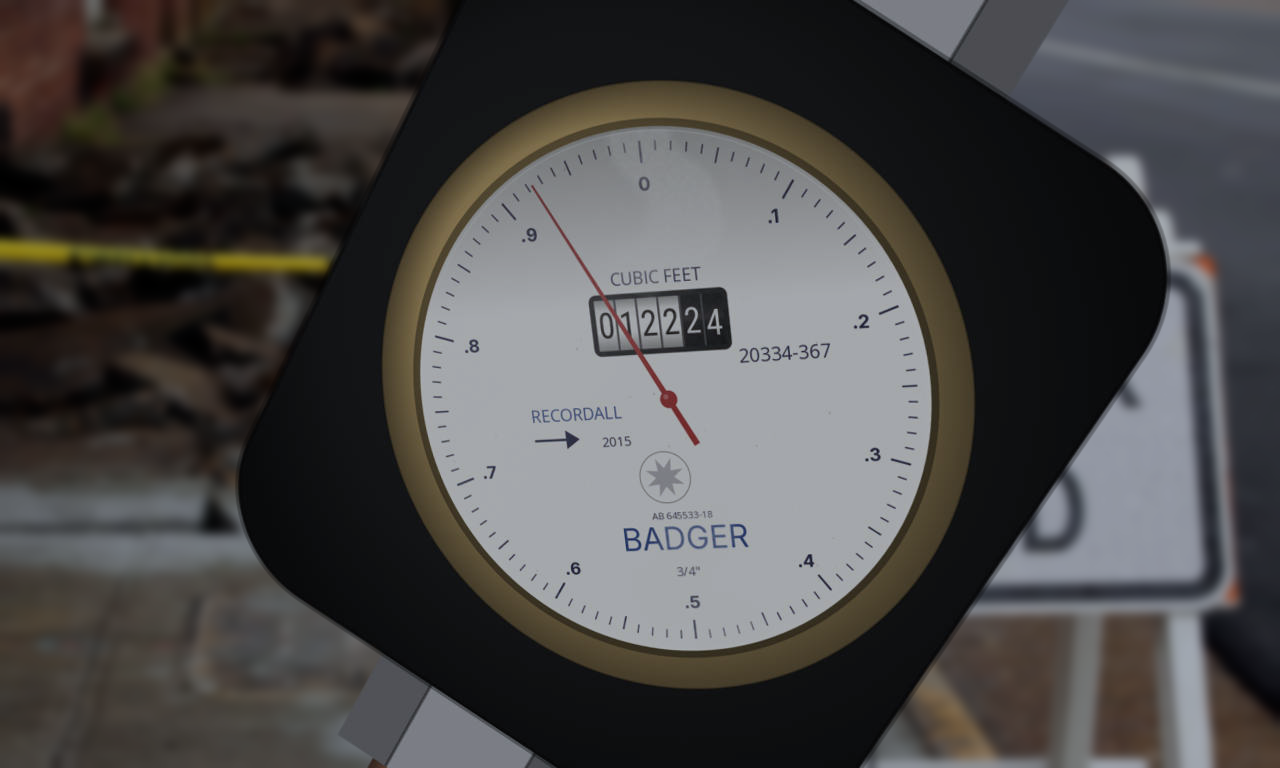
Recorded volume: 12223.92 (ft³)
